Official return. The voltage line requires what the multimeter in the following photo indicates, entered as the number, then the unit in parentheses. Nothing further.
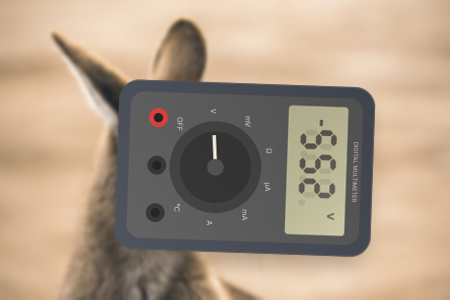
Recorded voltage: -552 (V)
